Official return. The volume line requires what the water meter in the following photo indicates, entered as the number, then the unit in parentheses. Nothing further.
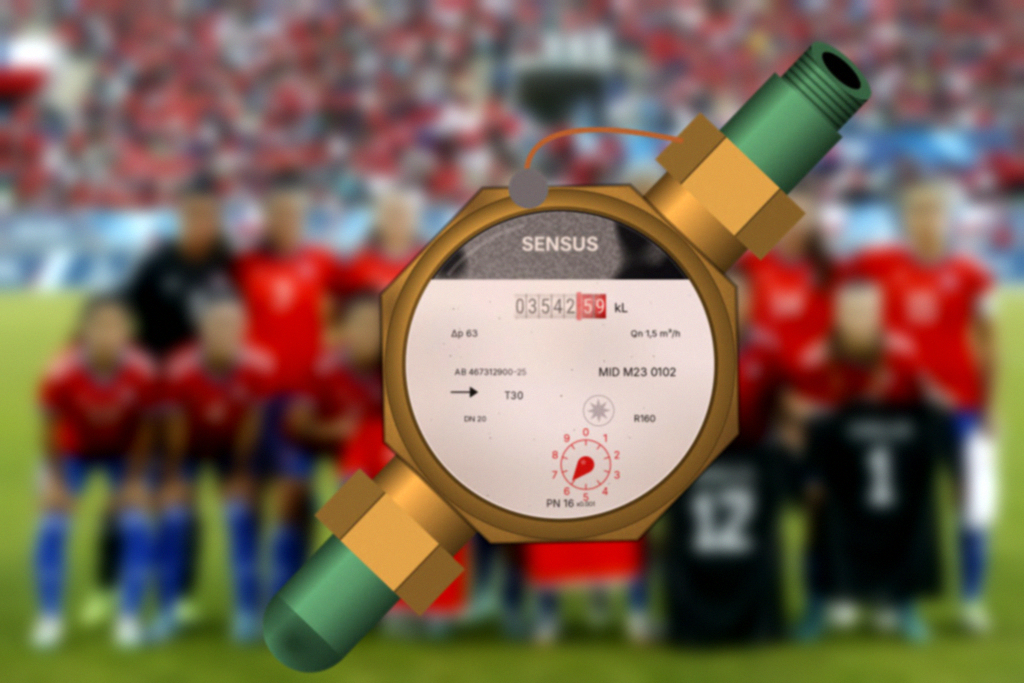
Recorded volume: 3542.596 (kL)
